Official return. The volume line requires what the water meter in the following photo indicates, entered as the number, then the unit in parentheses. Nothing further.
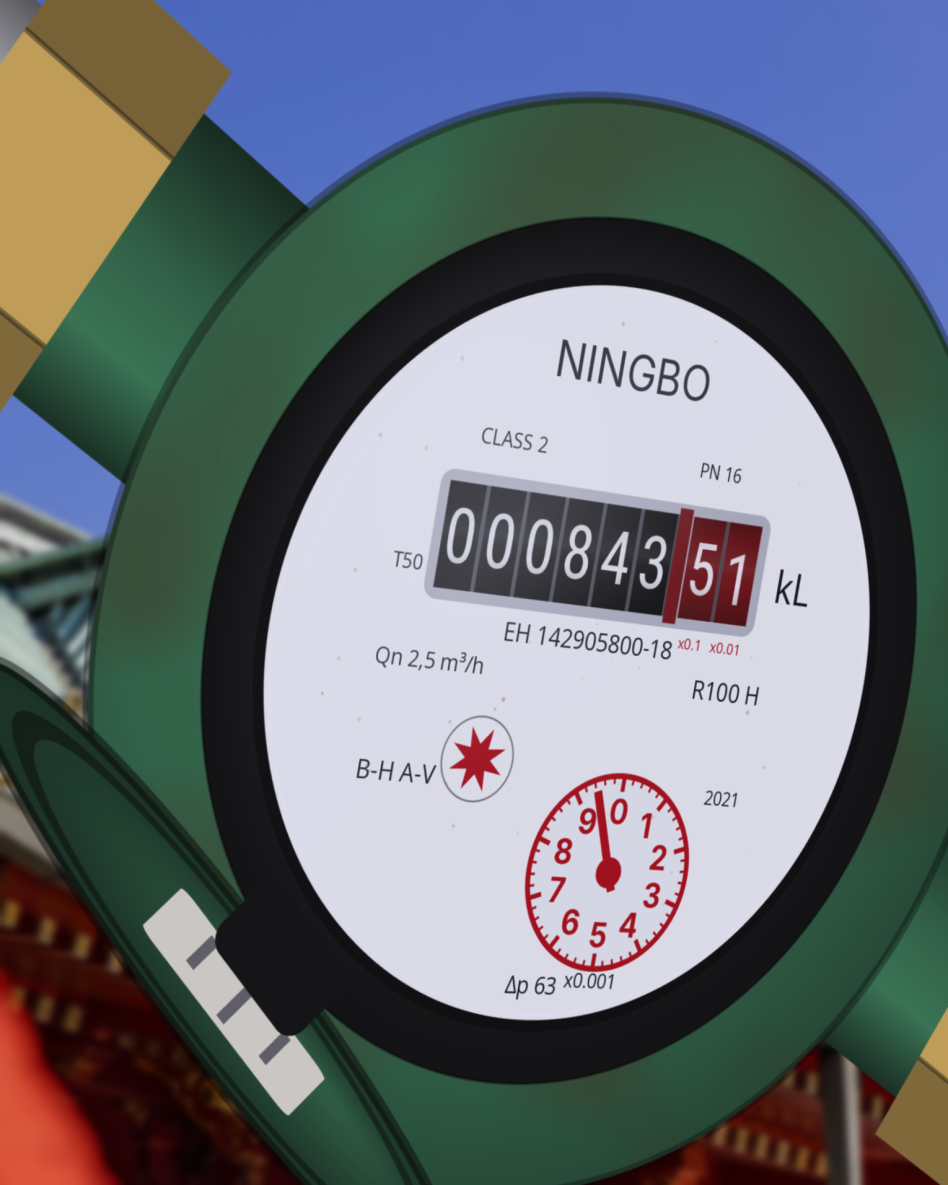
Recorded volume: 843.509 (kL)
